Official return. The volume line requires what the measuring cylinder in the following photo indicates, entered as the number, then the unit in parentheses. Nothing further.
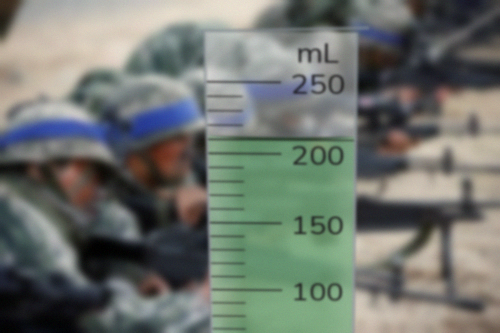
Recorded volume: 210 (mL)
